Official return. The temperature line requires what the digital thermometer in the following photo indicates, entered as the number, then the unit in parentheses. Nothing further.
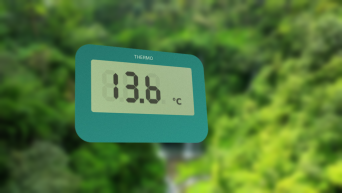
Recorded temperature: 13.6 (°C)
